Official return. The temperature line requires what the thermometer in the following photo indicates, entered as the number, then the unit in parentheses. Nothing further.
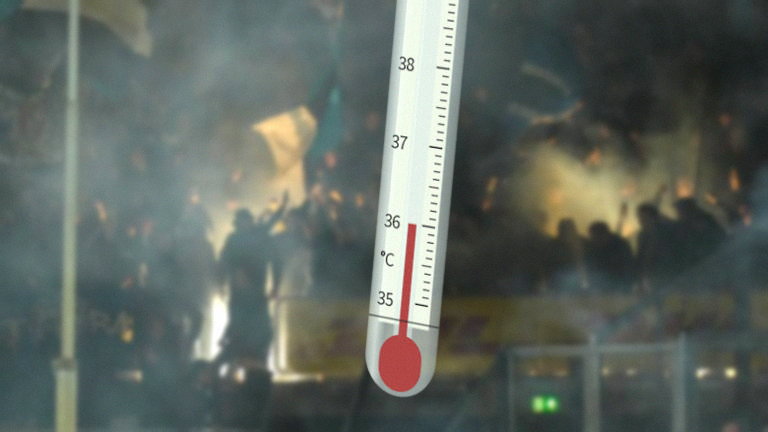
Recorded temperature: 36 (°C)
